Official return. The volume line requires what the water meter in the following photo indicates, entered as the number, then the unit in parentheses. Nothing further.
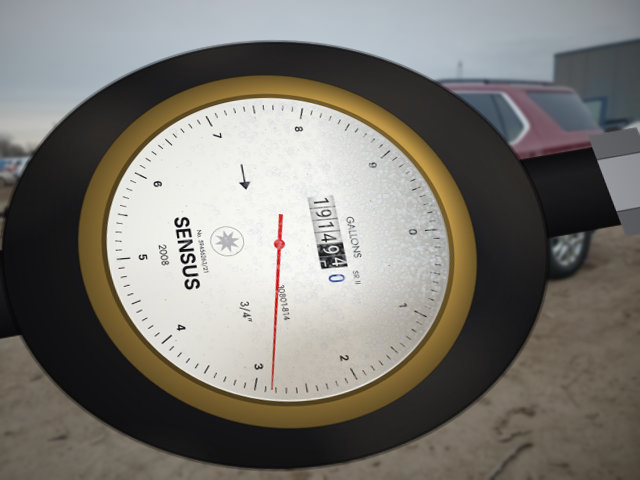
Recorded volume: 1914942.8 (gal)
